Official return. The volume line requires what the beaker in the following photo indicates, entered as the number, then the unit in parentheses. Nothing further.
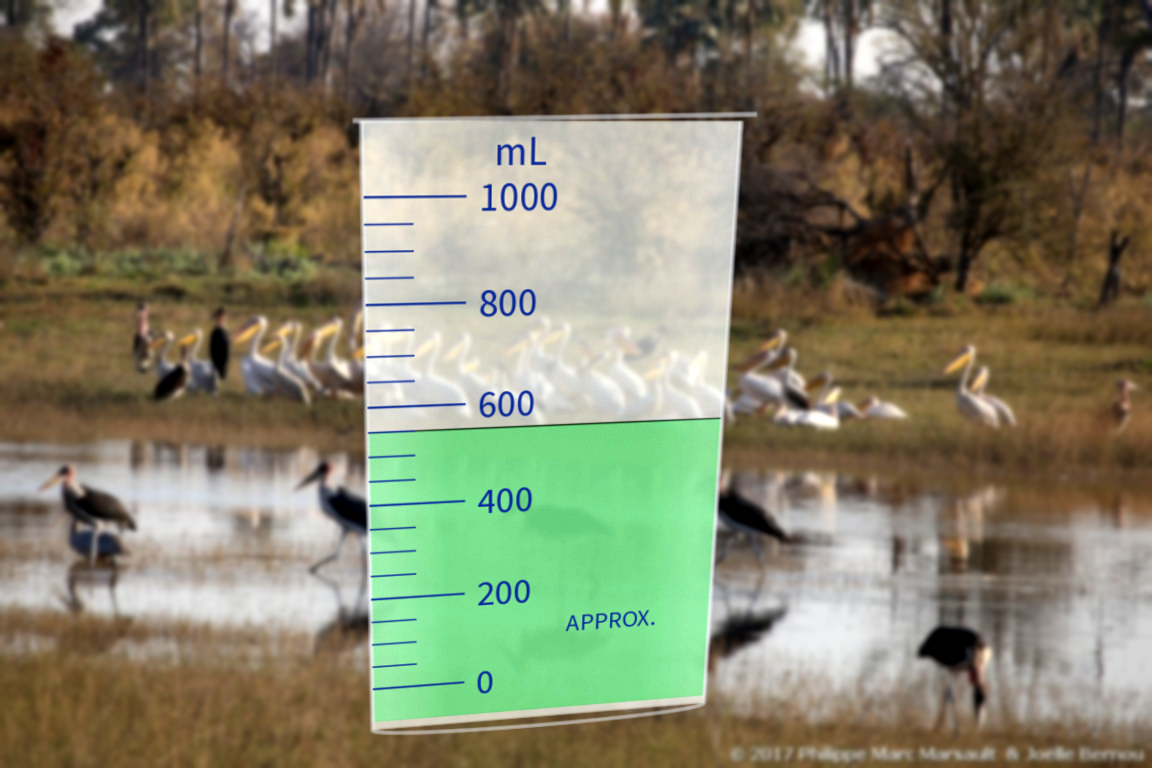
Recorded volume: 550 (mL)
